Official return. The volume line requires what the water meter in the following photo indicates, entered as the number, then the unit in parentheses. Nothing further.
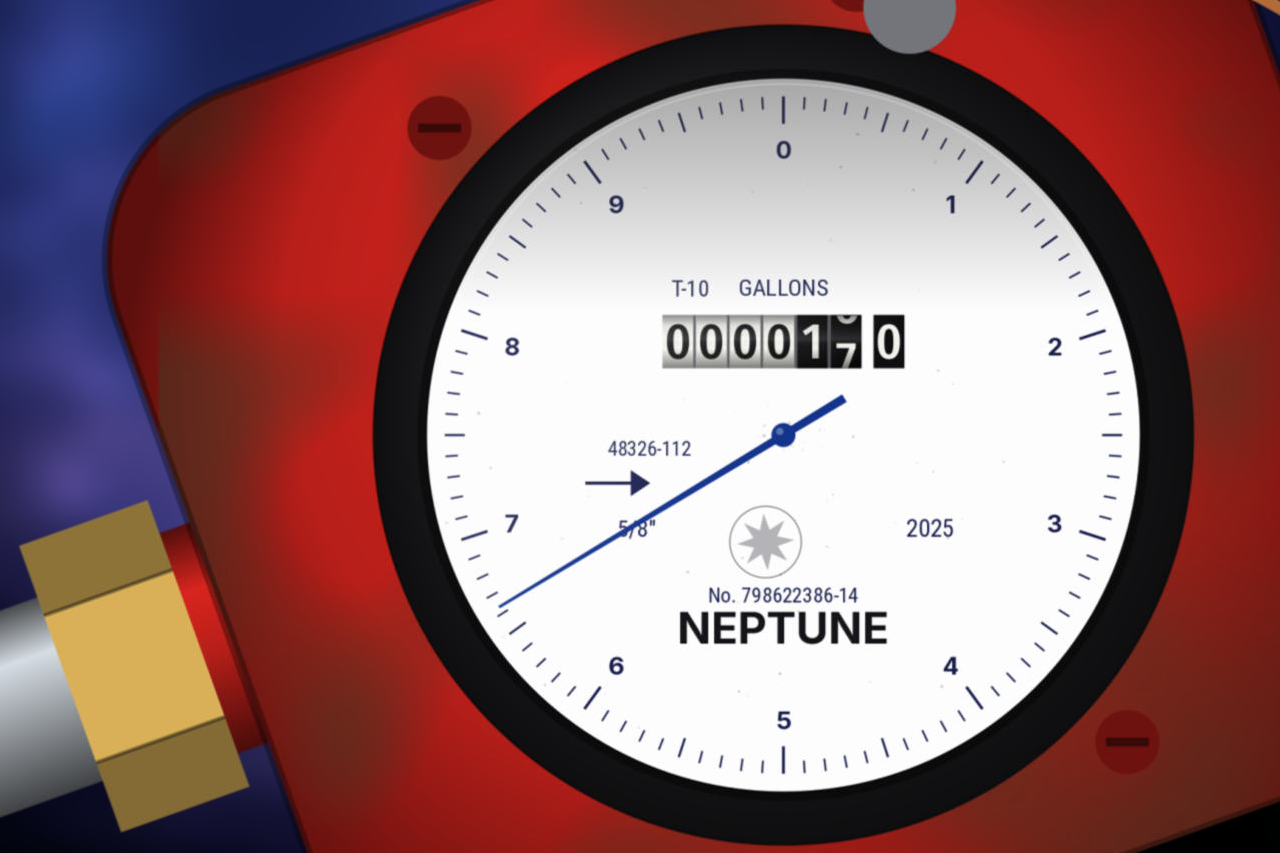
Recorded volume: 166.6 (gal)
